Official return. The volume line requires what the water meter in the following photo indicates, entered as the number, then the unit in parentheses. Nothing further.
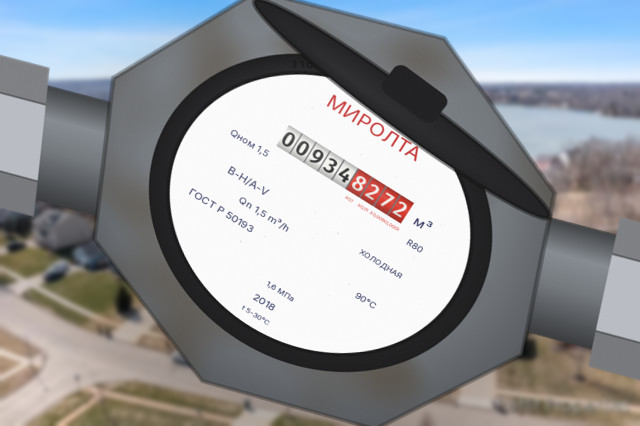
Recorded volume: 934.8272 (m³)
